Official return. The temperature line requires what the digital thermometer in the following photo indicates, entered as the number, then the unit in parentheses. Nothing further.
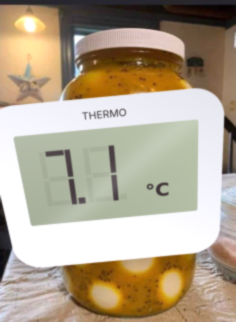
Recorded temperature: 7.1 (°C)
